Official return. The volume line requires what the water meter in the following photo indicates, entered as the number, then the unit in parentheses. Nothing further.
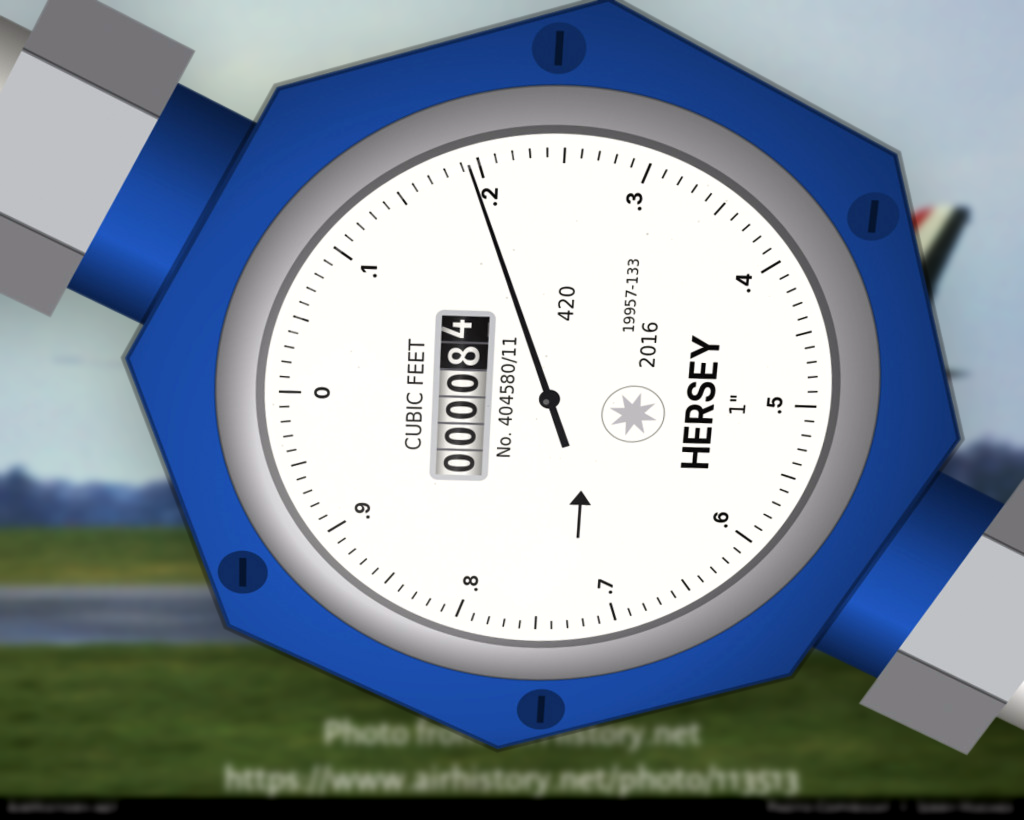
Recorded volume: 84.19 (ft³)
